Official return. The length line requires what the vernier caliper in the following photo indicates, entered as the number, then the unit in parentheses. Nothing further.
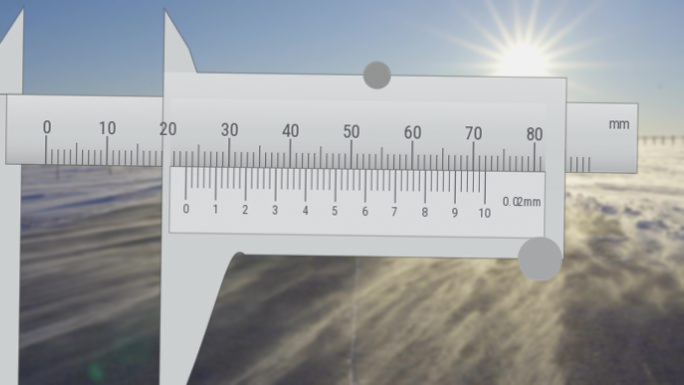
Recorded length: 23.0 (mm)
